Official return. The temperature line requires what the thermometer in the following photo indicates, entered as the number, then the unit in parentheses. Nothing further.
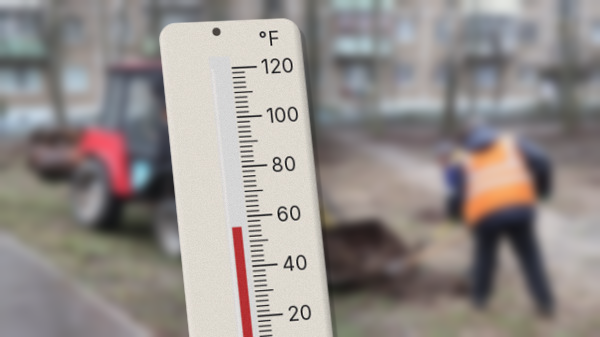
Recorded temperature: 56 (°F)
